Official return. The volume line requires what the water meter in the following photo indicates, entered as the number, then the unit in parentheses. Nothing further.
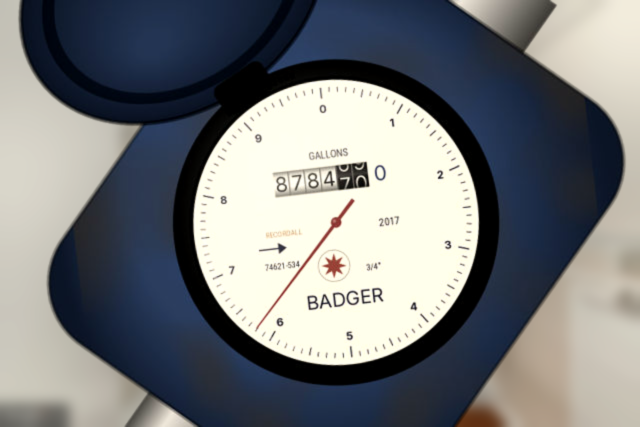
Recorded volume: 8784696.2 (gal)
